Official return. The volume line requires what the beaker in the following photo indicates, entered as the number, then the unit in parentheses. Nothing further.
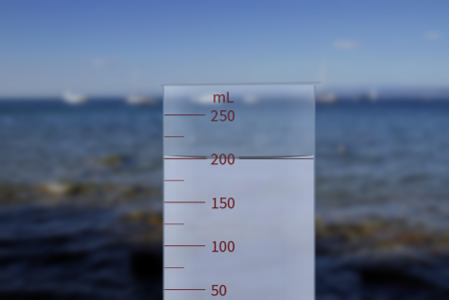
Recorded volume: 200 (mL)
